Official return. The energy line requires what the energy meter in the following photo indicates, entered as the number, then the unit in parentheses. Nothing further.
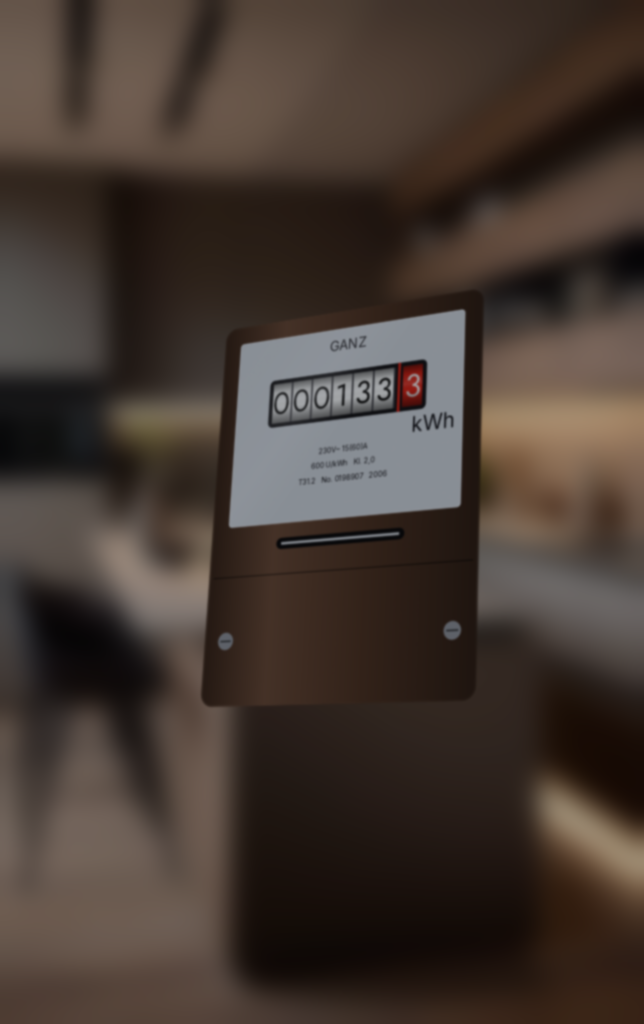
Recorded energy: 133.3 (kWh)
